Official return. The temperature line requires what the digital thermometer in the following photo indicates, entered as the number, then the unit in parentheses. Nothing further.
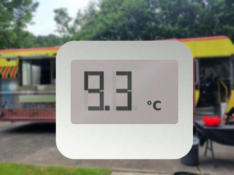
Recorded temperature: 9.3 (°C)
